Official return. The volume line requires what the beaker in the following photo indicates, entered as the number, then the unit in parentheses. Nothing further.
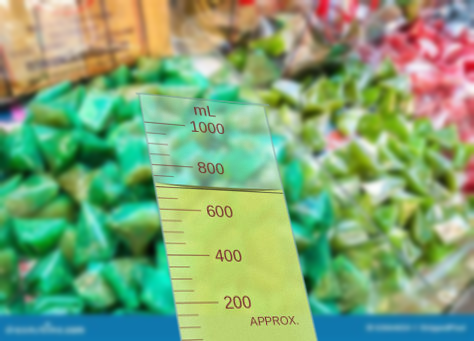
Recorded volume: 700 (mL)
